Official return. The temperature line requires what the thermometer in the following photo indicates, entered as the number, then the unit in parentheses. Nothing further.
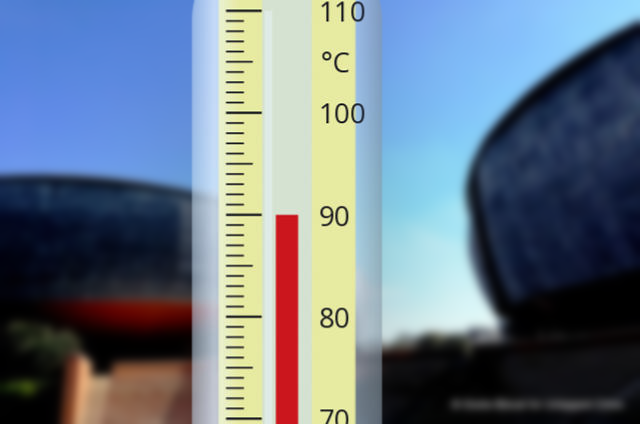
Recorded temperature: 90 (°C)
